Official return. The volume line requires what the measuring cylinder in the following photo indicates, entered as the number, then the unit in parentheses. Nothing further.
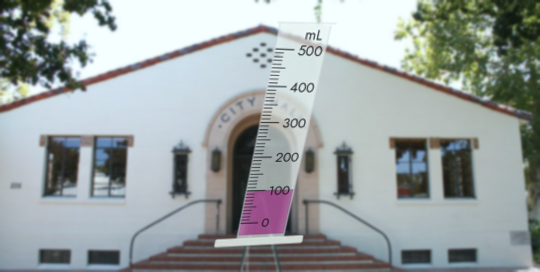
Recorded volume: 100 (mL)
